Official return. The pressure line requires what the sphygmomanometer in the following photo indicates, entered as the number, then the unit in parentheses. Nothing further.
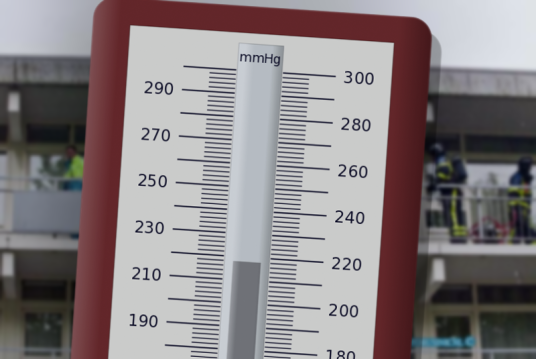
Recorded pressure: 218 (mmHg)
